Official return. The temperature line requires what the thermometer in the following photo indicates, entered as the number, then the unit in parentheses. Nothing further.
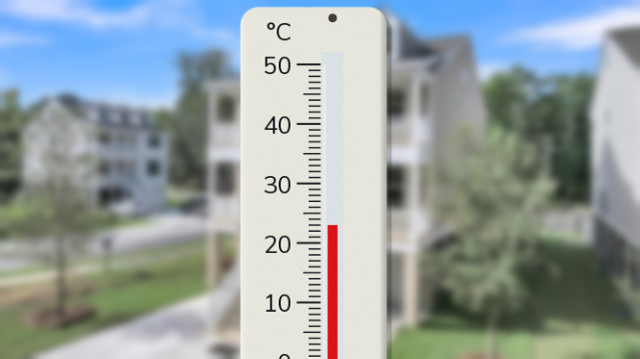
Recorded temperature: 23 (°C)
